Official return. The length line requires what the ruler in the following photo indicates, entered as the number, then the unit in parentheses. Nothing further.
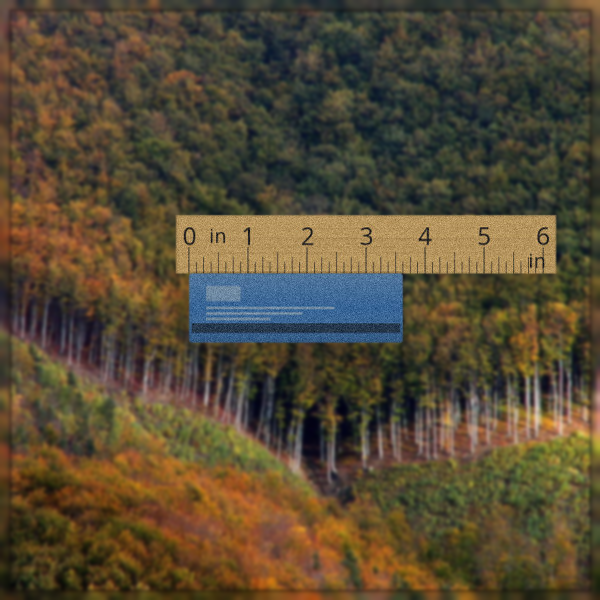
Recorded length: 3.625 (in)
